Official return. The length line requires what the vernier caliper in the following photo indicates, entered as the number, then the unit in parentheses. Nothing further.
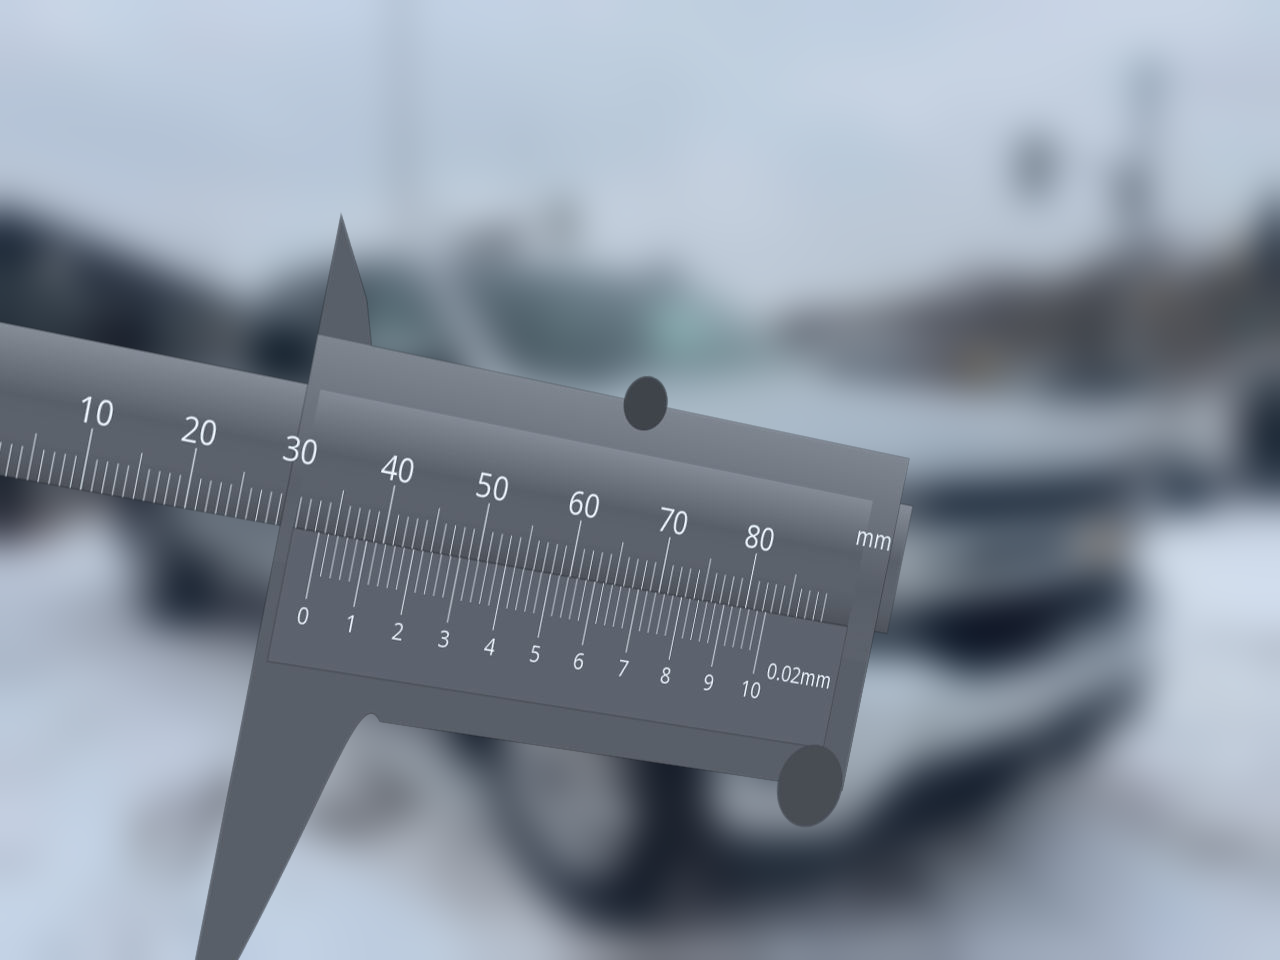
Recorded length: 33.4 (mm)
